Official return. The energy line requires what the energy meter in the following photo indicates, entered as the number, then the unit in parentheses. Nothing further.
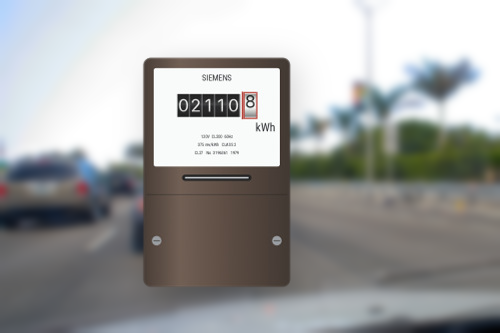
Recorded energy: 2110.8 (kWh)
